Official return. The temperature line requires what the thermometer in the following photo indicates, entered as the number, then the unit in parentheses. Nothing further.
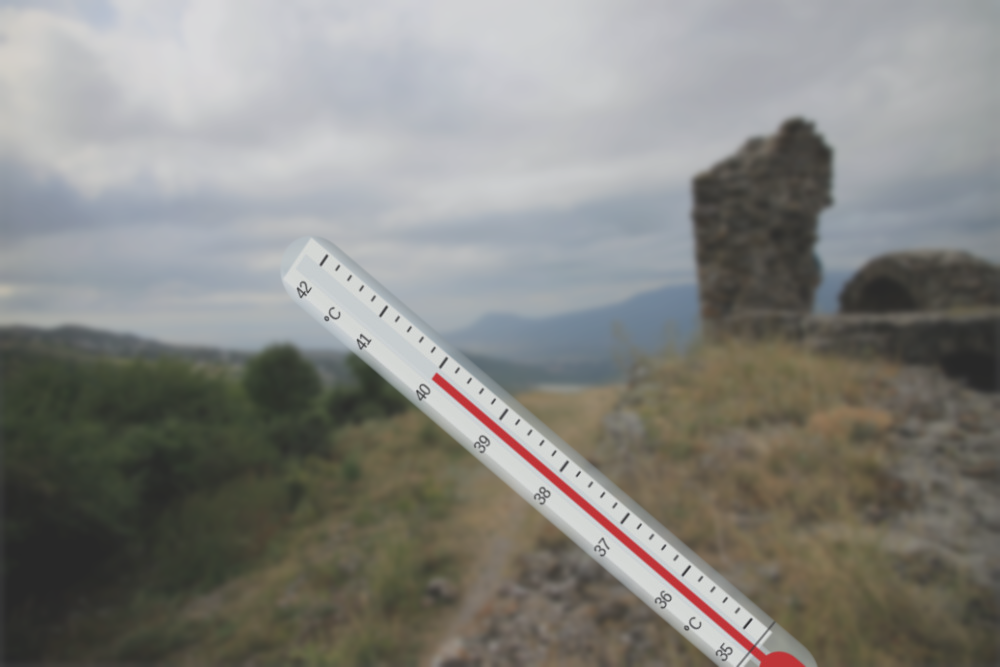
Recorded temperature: 40 (°C)
